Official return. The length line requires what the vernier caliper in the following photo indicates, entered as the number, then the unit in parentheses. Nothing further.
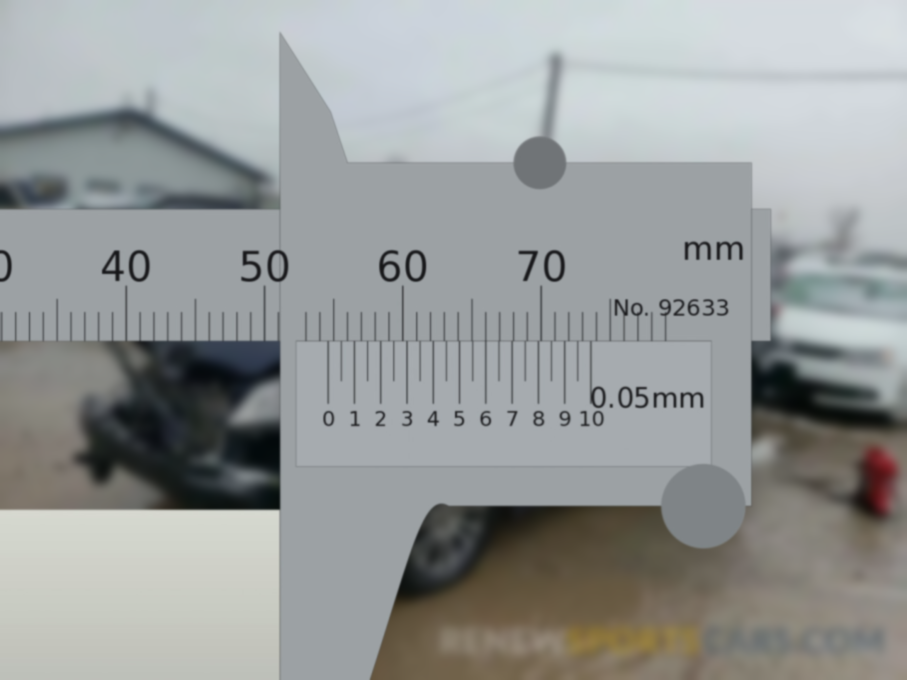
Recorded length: 54.6 (mm)
